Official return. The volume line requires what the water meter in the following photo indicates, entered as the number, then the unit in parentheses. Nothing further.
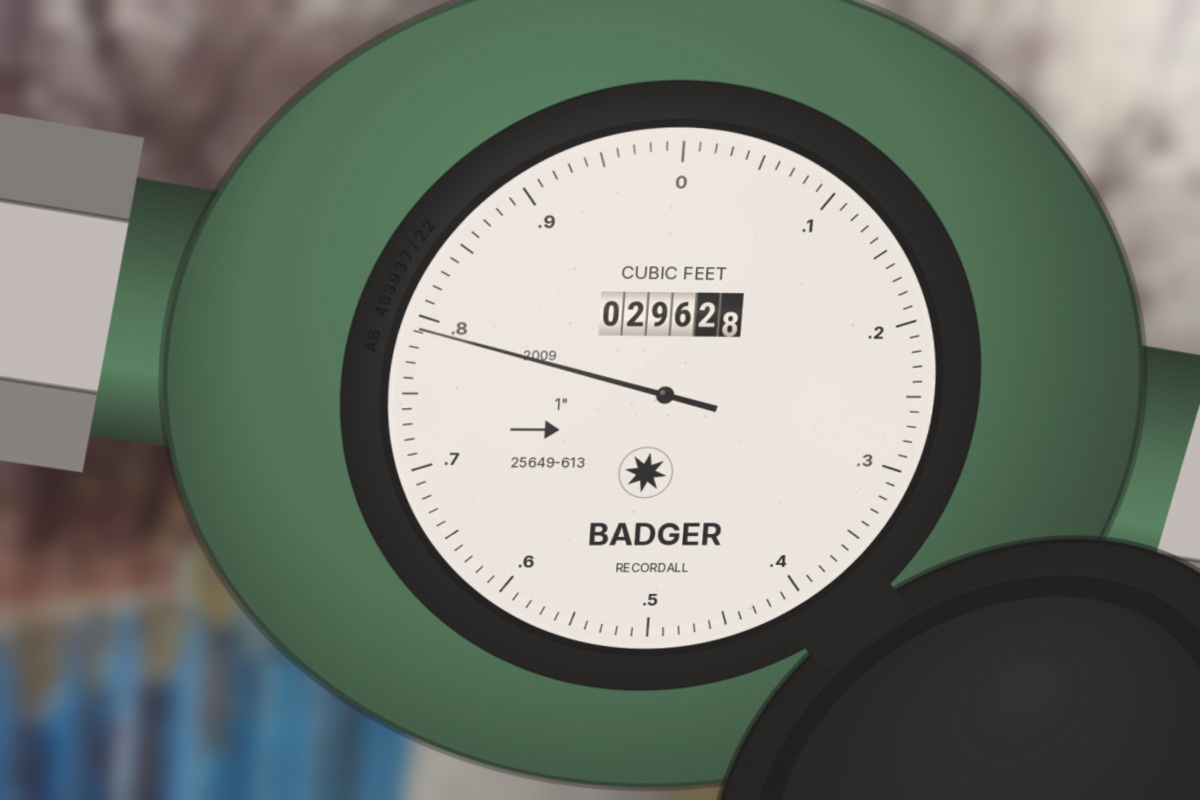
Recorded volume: 29627.79 (ft³)
